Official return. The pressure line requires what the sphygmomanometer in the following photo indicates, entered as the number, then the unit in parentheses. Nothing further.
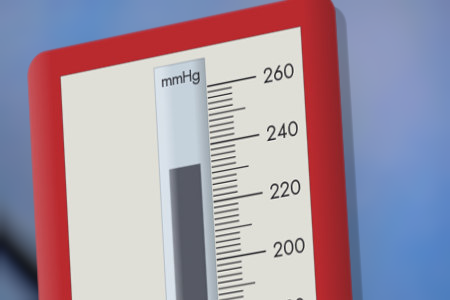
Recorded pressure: 234 (mmHg)
